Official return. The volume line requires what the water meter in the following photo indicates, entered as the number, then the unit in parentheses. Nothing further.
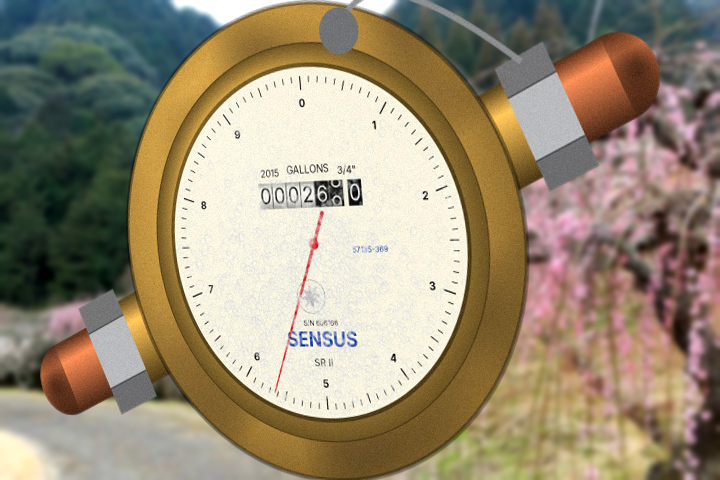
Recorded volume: 2685.6 (gal)
